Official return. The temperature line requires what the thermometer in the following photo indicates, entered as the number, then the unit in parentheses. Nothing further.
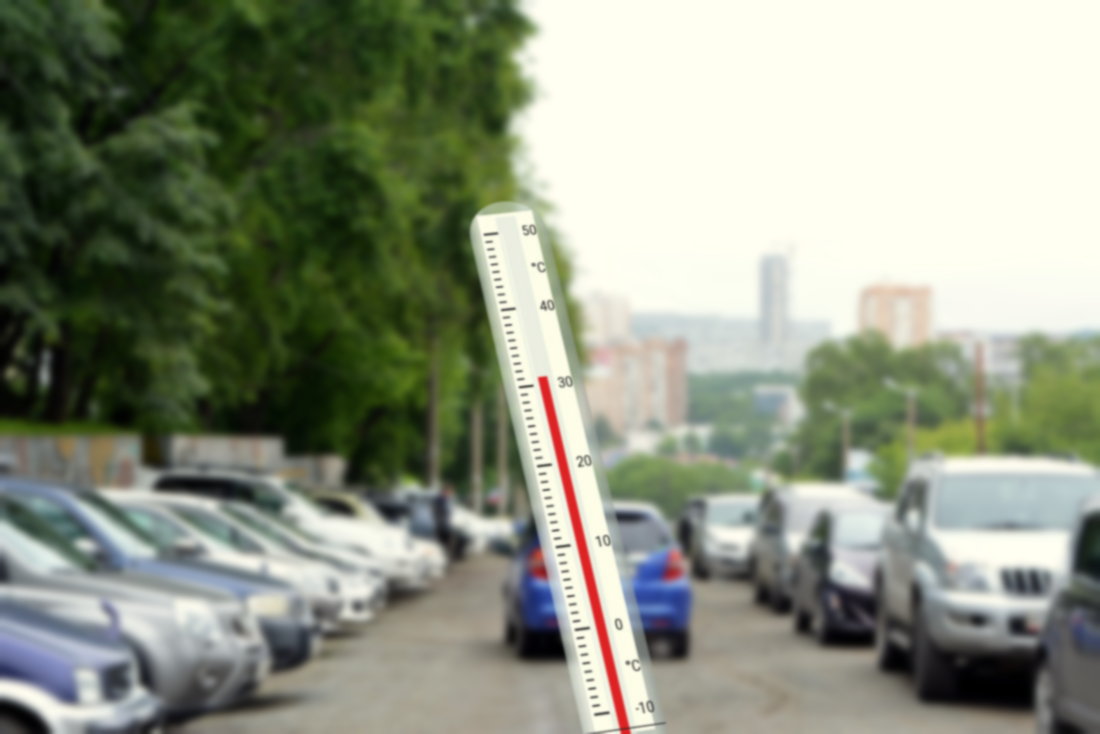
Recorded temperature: 31 (°C)
